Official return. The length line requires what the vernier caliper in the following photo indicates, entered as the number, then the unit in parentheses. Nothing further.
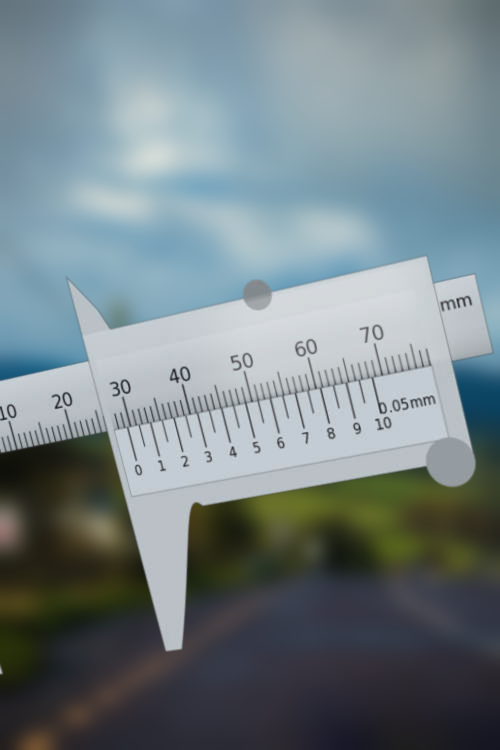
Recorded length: 29.5 (mm)
